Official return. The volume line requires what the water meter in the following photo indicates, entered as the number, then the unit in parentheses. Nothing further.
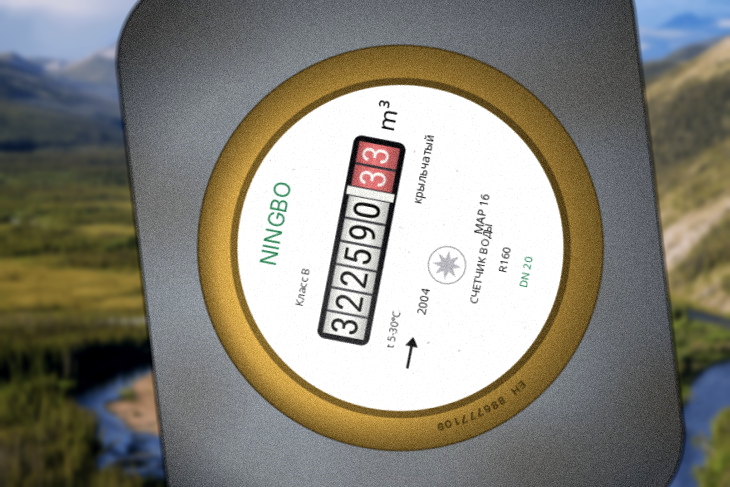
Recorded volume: 322590.33 (m³)
